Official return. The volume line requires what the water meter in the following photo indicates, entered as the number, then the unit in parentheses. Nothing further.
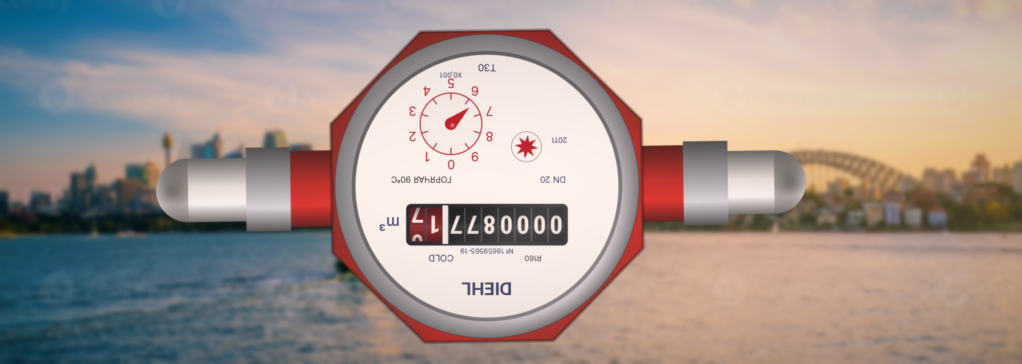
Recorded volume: 877.166 (m³)
